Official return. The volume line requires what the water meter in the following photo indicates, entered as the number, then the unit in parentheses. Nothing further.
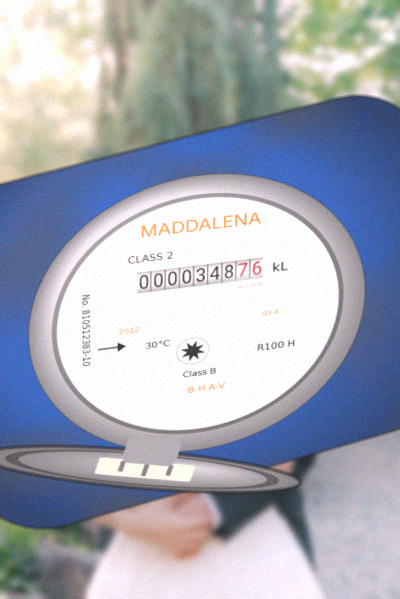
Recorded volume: 348.76 (kL)
